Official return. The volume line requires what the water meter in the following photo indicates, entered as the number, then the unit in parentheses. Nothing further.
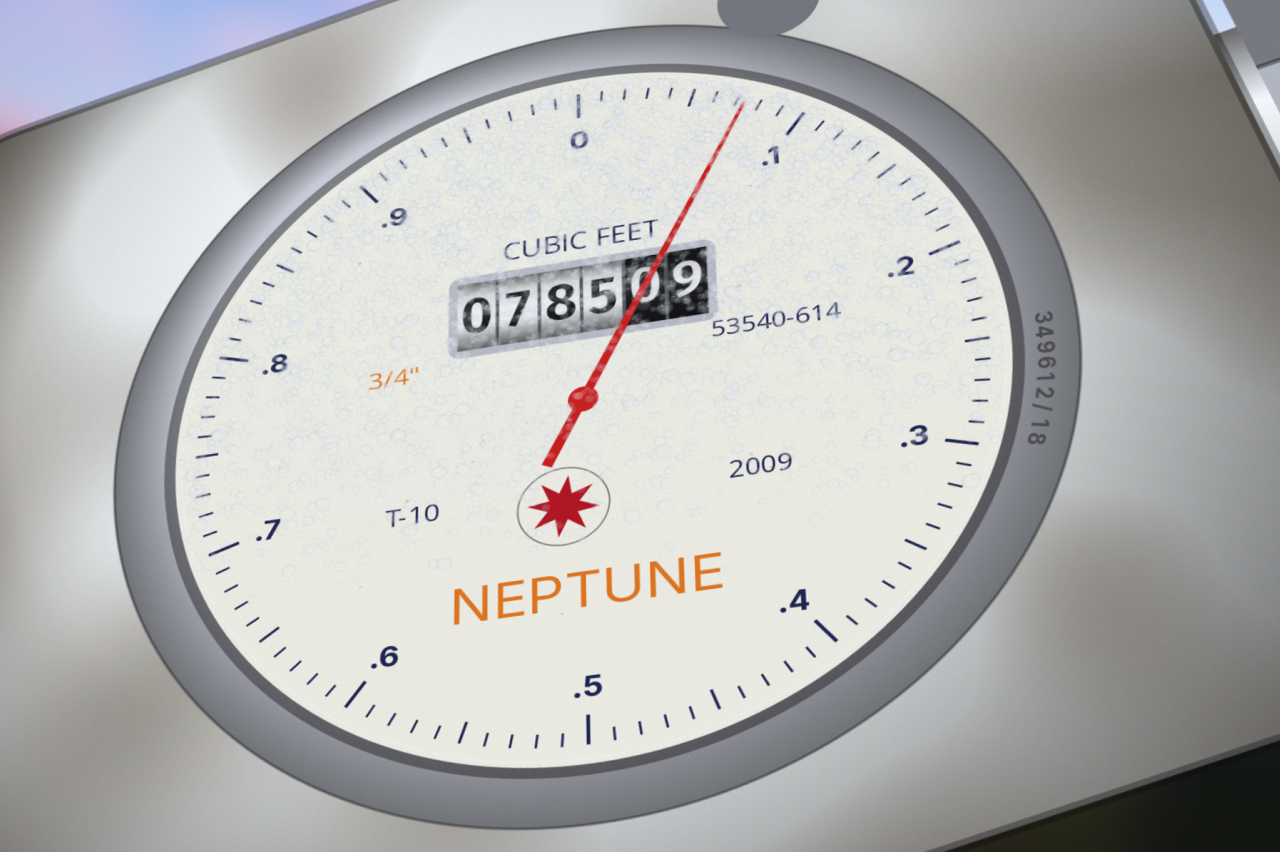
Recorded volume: 78509.07 (ft³)
